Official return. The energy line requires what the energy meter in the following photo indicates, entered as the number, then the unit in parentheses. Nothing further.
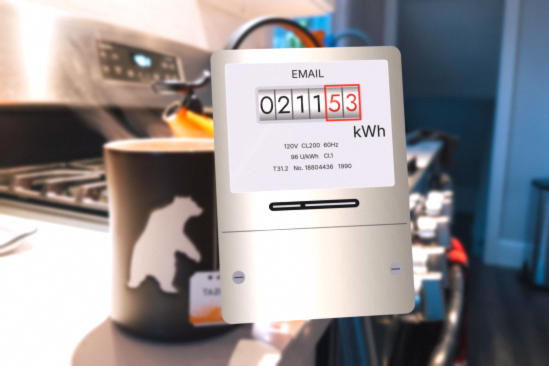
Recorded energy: 211.53 (kWh)
